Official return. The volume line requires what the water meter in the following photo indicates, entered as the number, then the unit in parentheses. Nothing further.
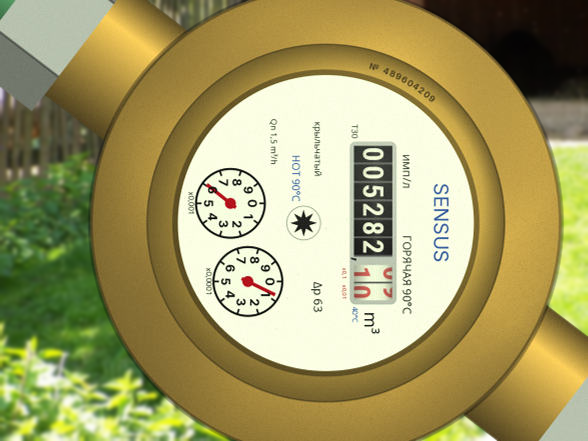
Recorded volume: 5282.0960 (m³)
